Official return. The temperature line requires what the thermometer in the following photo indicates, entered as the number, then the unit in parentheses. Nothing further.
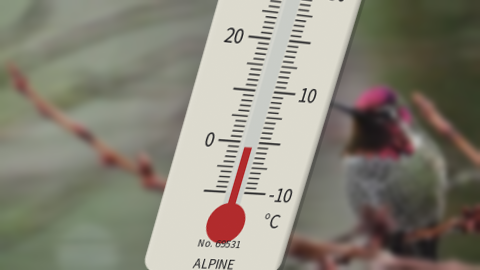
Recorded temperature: -1 (°C)
